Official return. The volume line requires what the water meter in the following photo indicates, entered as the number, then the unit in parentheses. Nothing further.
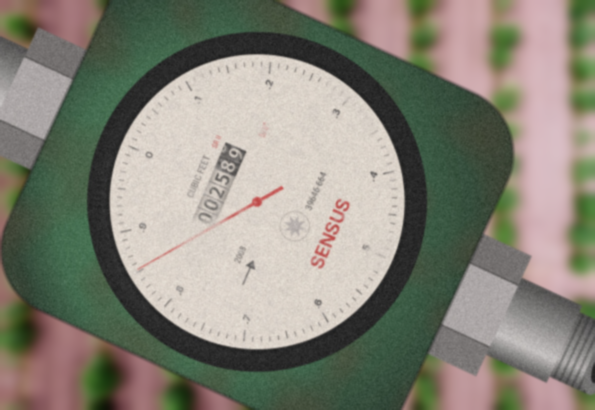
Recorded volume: 2588.85 (ft³)
